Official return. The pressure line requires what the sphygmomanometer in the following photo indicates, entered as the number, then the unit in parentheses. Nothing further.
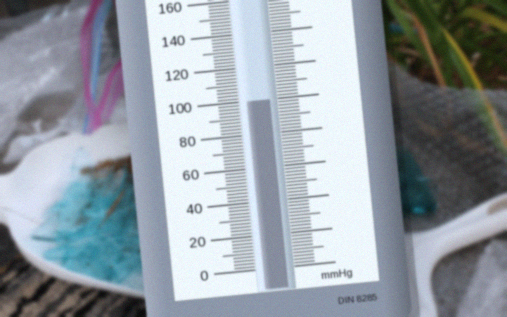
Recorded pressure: 100 (mmHg)
